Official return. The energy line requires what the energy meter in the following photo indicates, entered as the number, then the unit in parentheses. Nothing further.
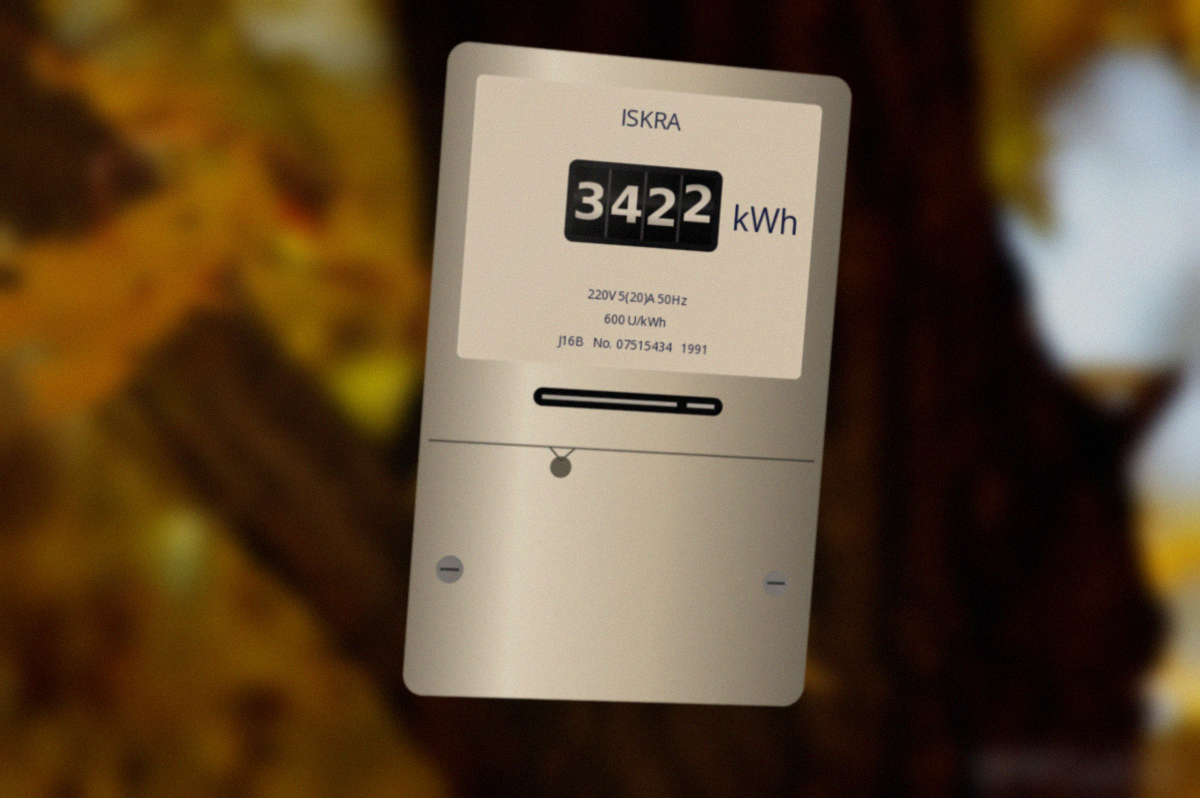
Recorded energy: 3422 (kWh)
